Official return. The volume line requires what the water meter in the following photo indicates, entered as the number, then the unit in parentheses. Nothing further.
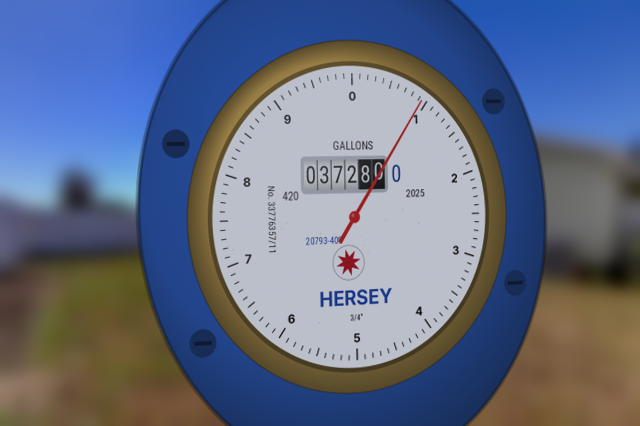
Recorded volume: 372800.9 (gal)
